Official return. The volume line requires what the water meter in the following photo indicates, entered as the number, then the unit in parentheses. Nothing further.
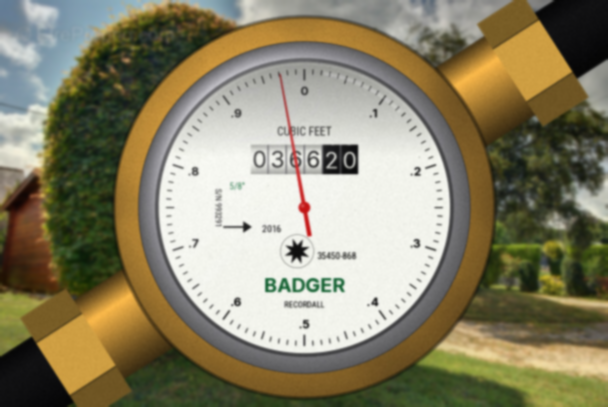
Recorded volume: 36619.97 (ft³)
